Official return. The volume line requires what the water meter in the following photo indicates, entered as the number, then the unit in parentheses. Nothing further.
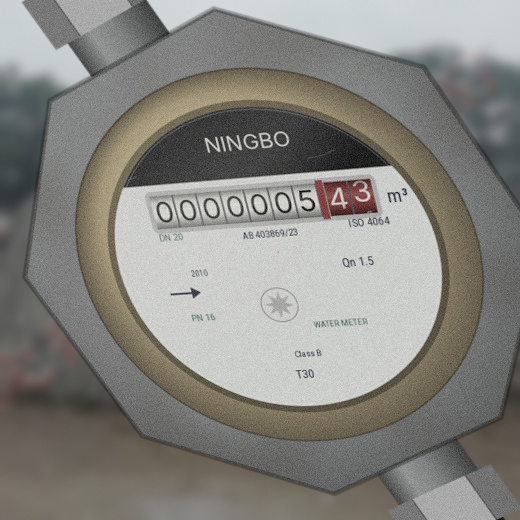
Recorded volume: 5.43 (m³)
